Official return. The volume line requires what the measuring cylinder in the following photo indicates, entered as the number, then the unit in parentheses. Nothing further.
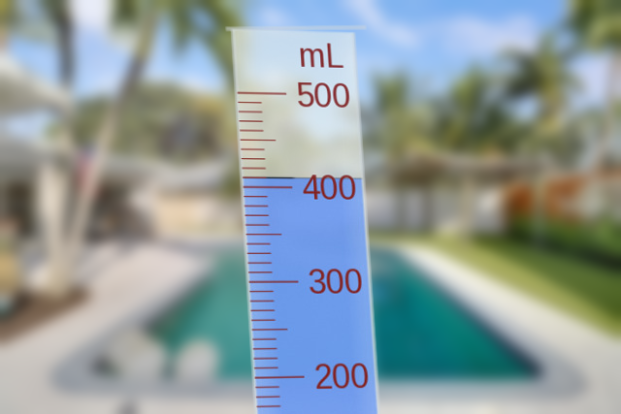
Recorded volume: 410 (mL)
